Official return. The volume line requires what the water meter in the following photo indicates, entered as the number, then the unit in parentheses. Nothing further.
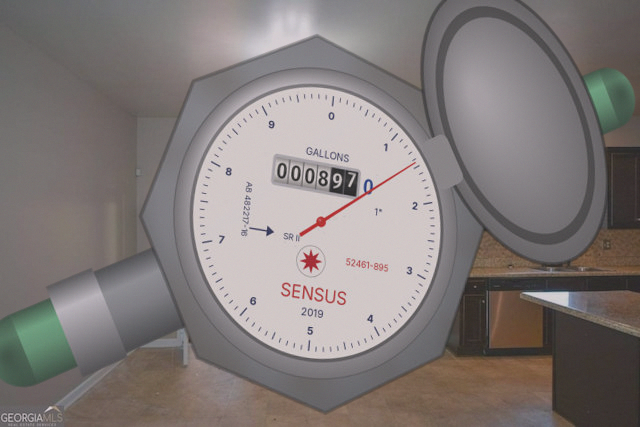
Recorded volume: 8971.4 (gal)
